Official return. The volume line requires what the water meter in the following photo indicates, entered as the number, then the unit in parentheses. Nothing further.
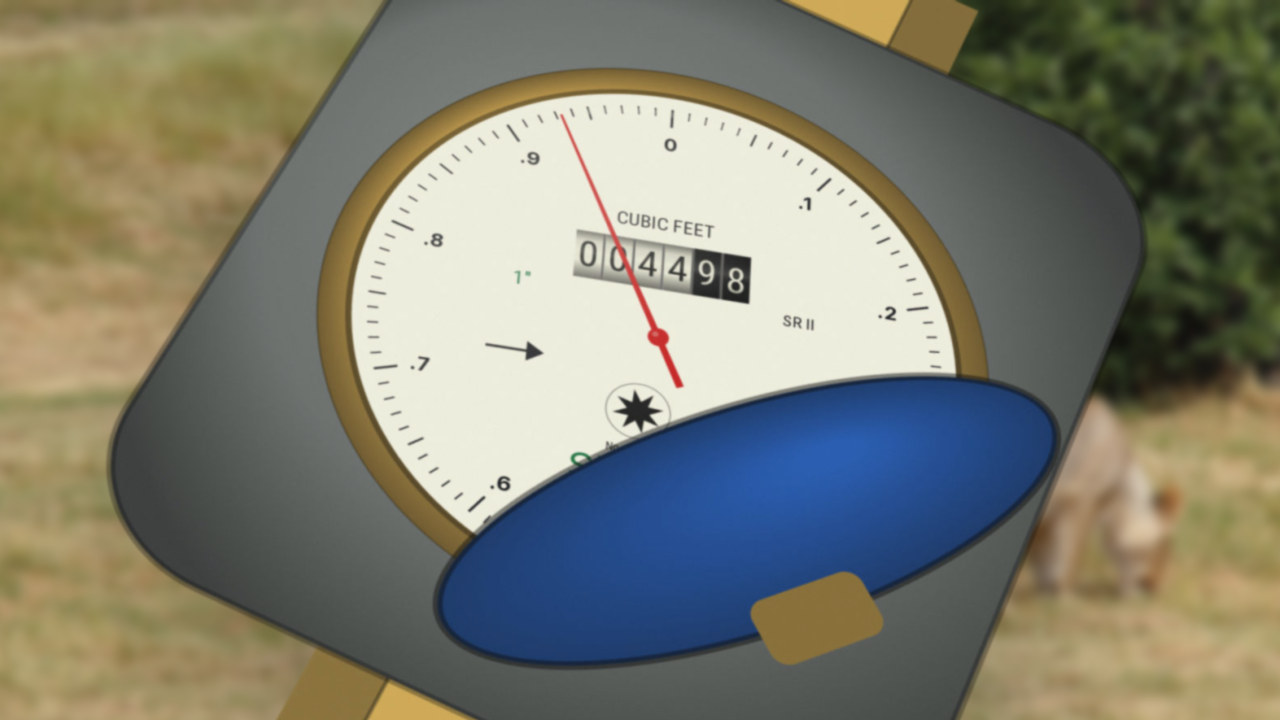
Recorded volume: 4497.93 (ft³)
